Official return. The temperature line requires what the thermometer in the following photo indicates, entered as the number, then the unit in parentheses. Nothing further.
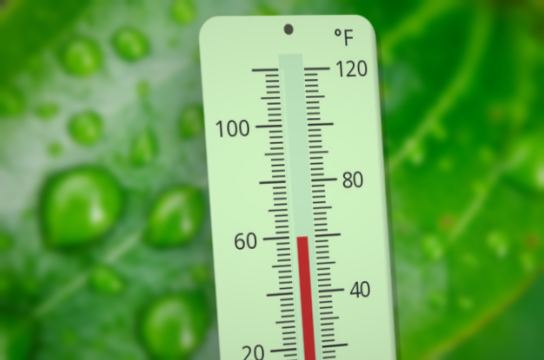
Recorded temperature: 60 (°F)
